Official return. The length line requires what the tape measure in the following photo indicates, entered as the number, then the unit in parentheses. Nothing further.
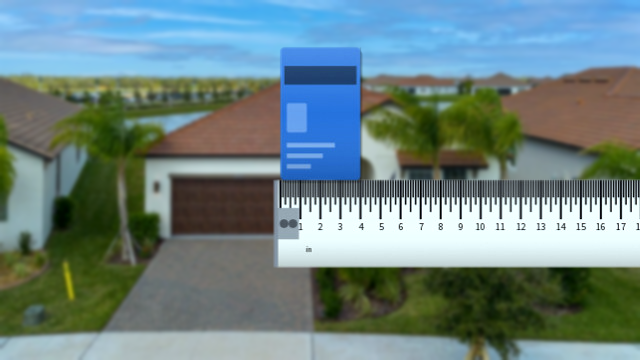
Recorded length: 4 (in)
